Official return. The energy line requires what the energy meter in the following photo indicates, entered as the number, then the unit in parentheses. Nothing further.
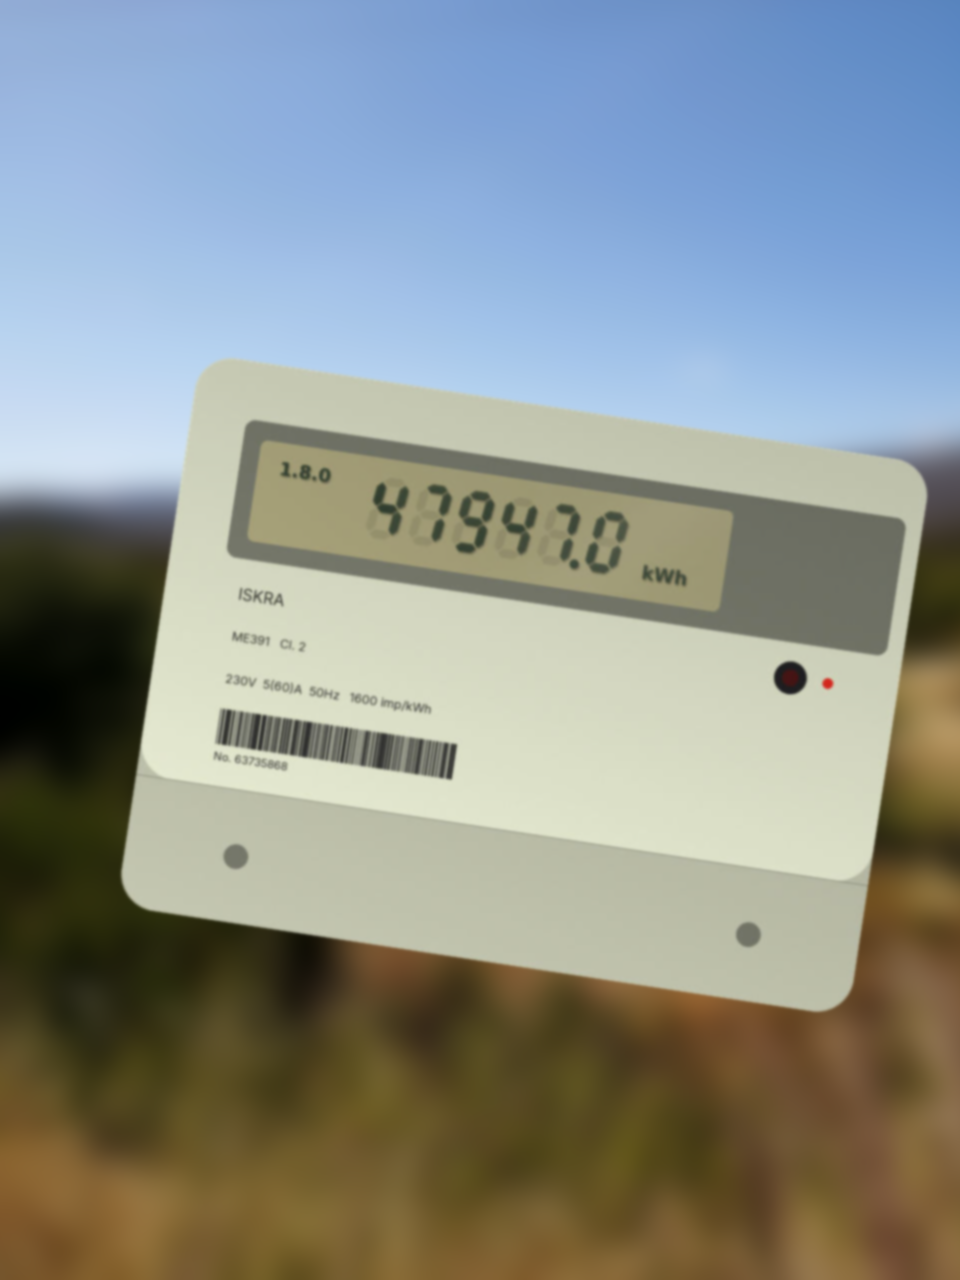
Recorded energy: 47947.0 (kWh)
